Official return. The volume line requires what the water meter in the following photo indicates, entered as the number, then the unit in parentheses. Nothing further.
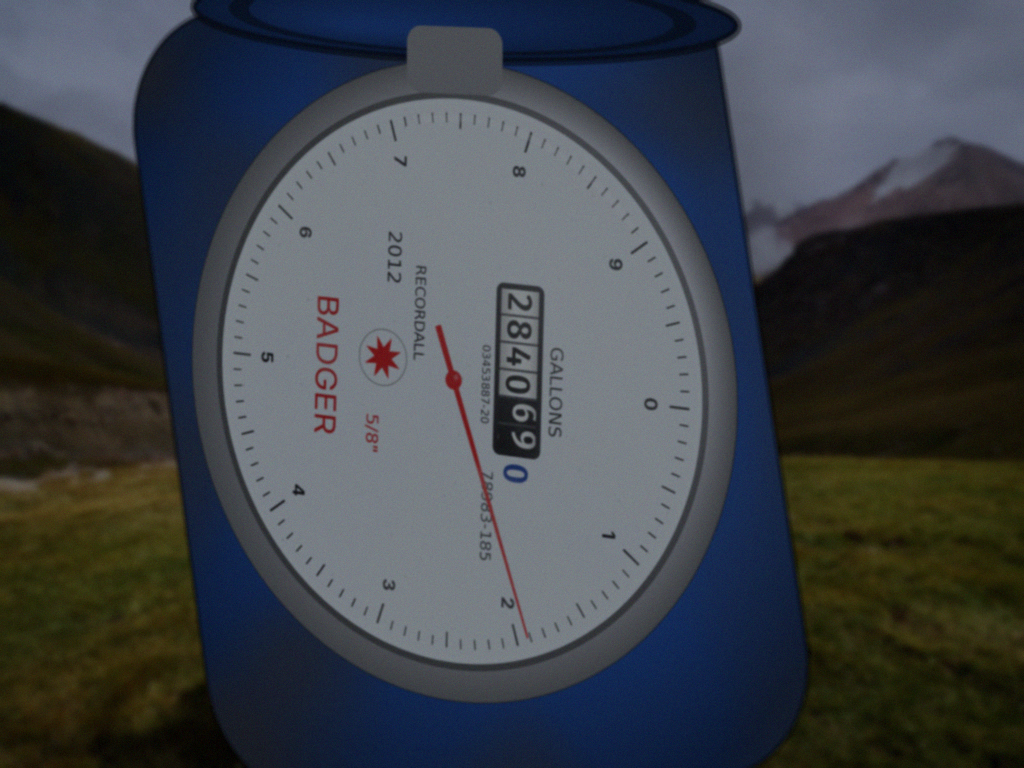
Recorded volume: 2840691.9 (gal)
